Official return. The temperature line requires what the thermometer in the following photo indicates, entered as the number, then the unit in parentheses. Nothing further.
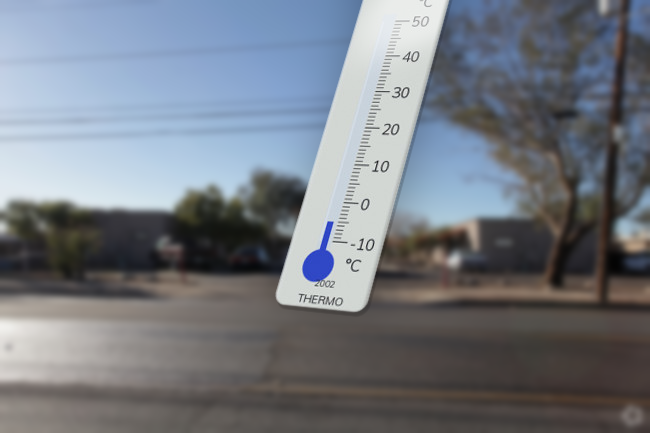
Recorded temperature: -5 (°C)
